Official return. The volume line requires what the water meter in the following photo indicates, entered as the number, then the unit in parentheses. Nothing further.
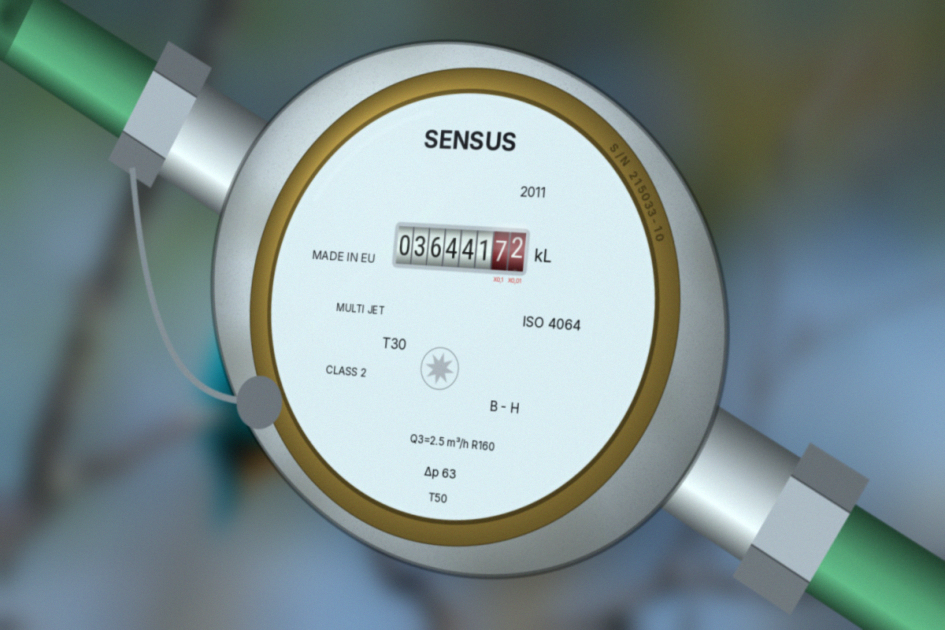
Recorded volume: 36441.72 (kL)
